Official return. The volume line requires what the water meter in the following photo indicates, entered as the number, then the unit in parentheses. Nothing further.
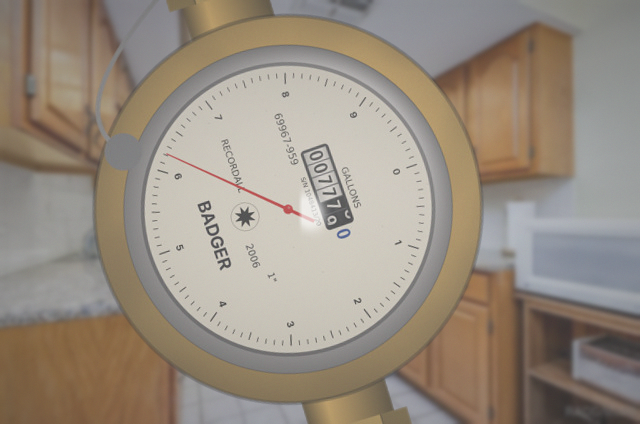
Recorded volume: 77786.2 (gal)
